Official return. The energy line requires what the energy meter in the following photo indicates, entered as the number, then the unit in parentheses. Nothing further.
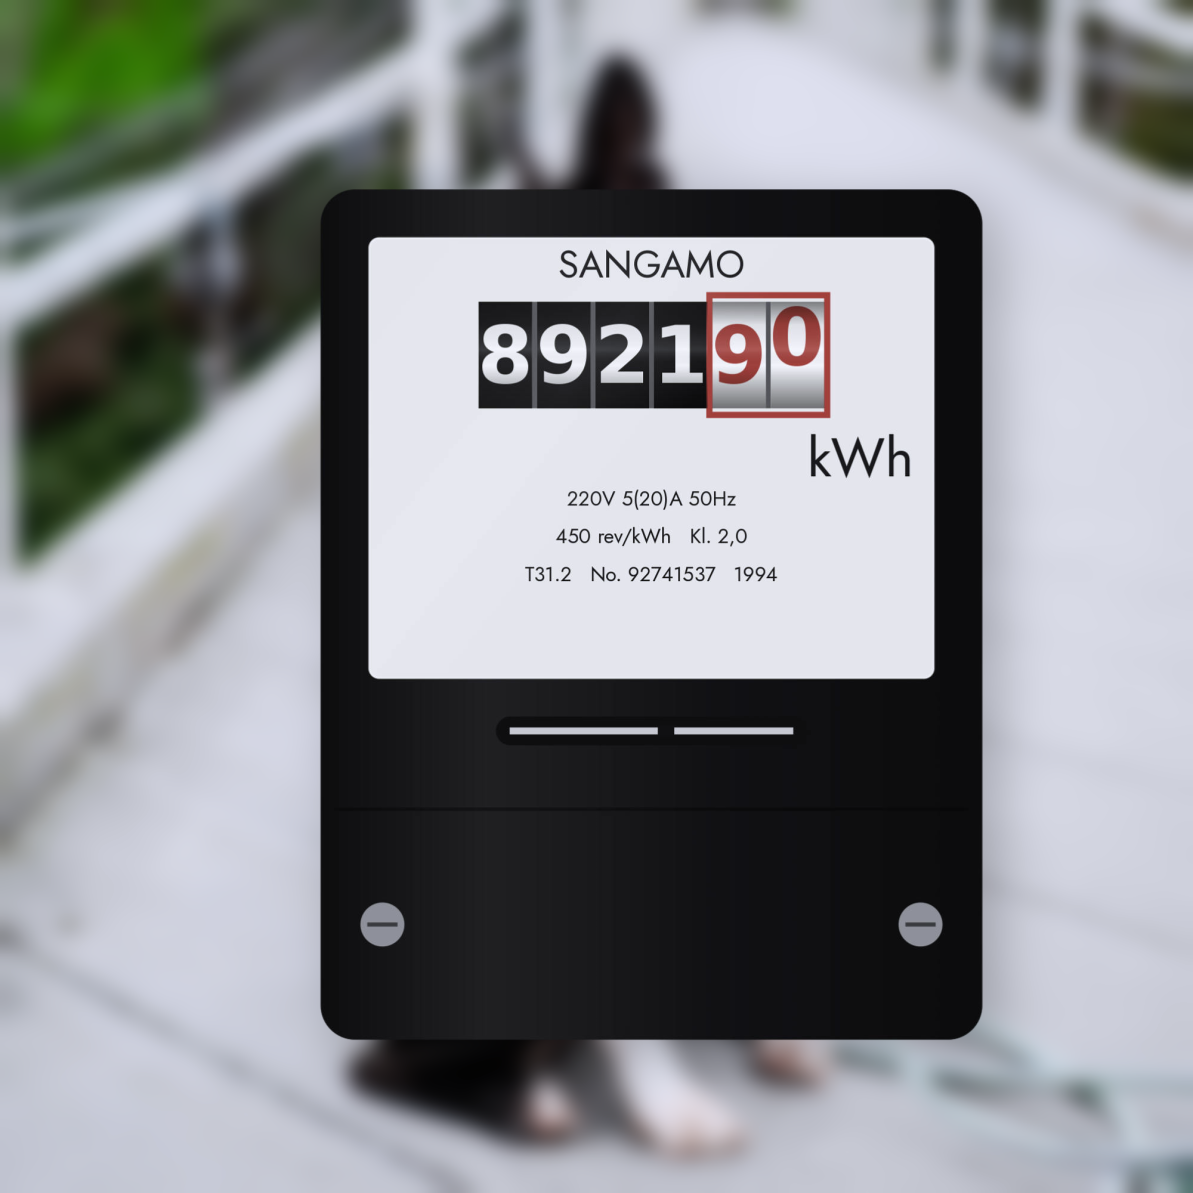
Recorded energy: 8921.90 (kWh)
